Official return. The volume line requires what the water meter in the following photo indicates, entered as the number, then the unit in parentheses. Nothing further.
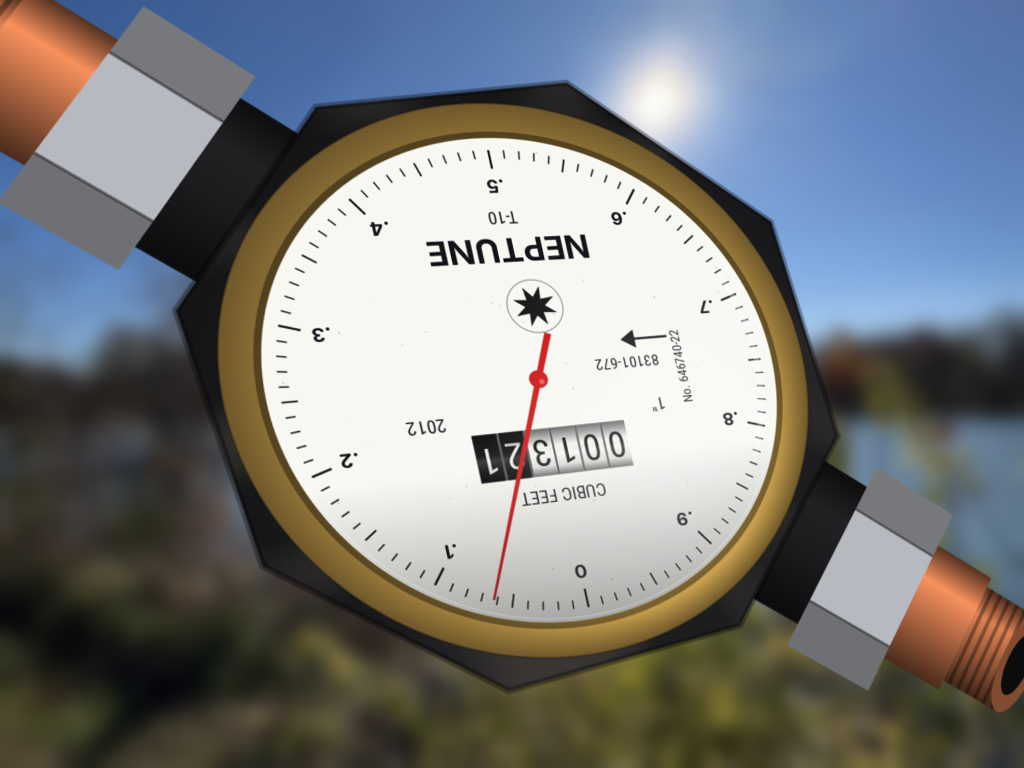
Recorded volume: 1321.06 (ft³)
